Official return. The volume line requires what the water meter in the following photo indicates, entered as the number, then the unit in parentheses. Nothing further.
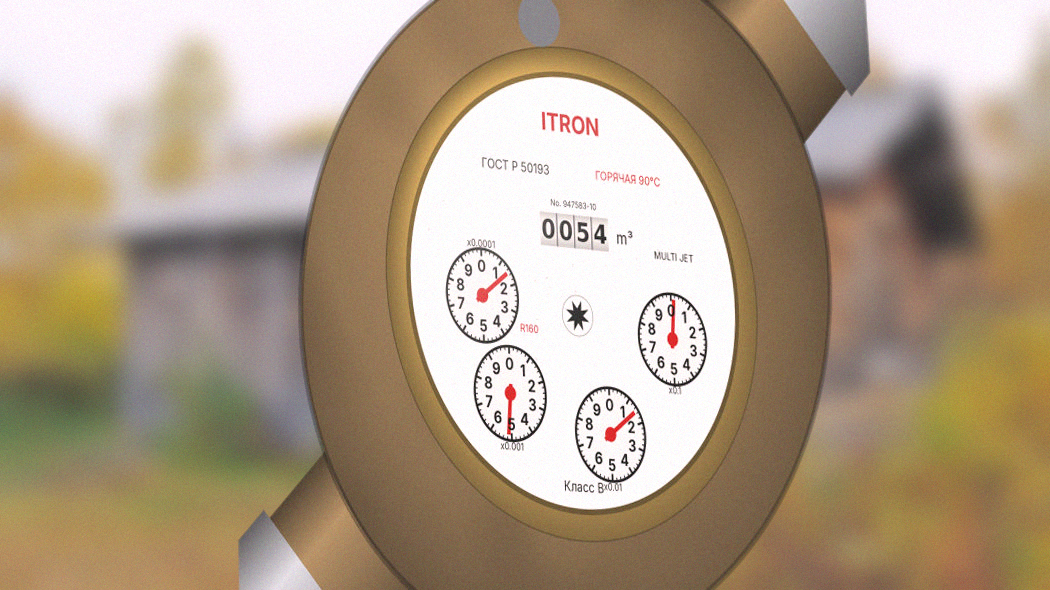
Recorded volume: 54.0151 (m³)
